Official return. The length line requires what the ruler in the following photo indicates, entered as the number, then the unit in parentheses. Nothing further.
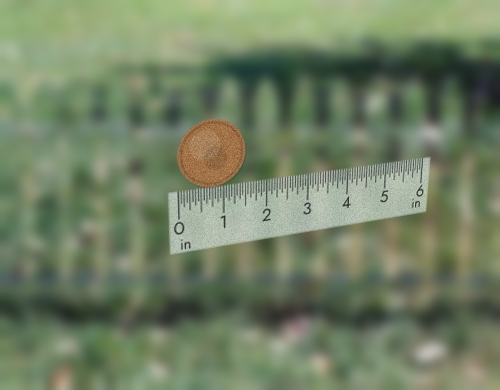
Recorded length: 1.5 (in)
